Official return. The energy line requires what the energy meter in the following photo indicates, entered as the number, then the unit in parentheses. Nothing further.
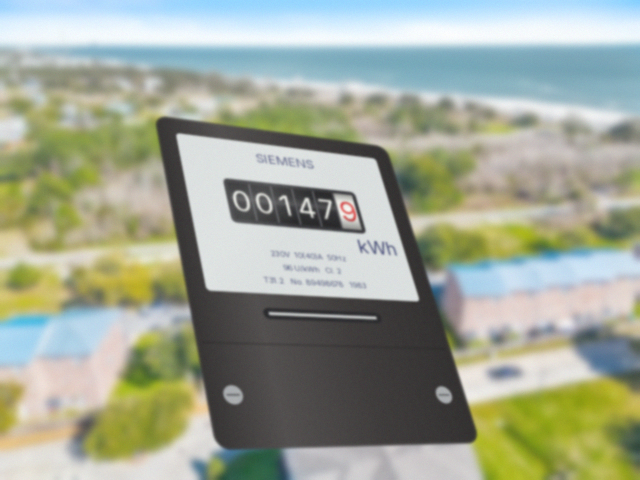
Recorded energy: 147.9 (kWh)
